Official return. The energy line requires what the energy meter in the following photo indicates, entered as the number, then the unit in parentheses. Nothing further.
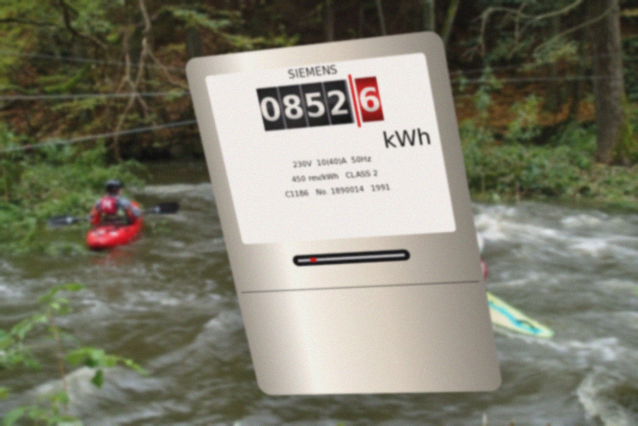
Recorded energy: 852.6 (kWh)
